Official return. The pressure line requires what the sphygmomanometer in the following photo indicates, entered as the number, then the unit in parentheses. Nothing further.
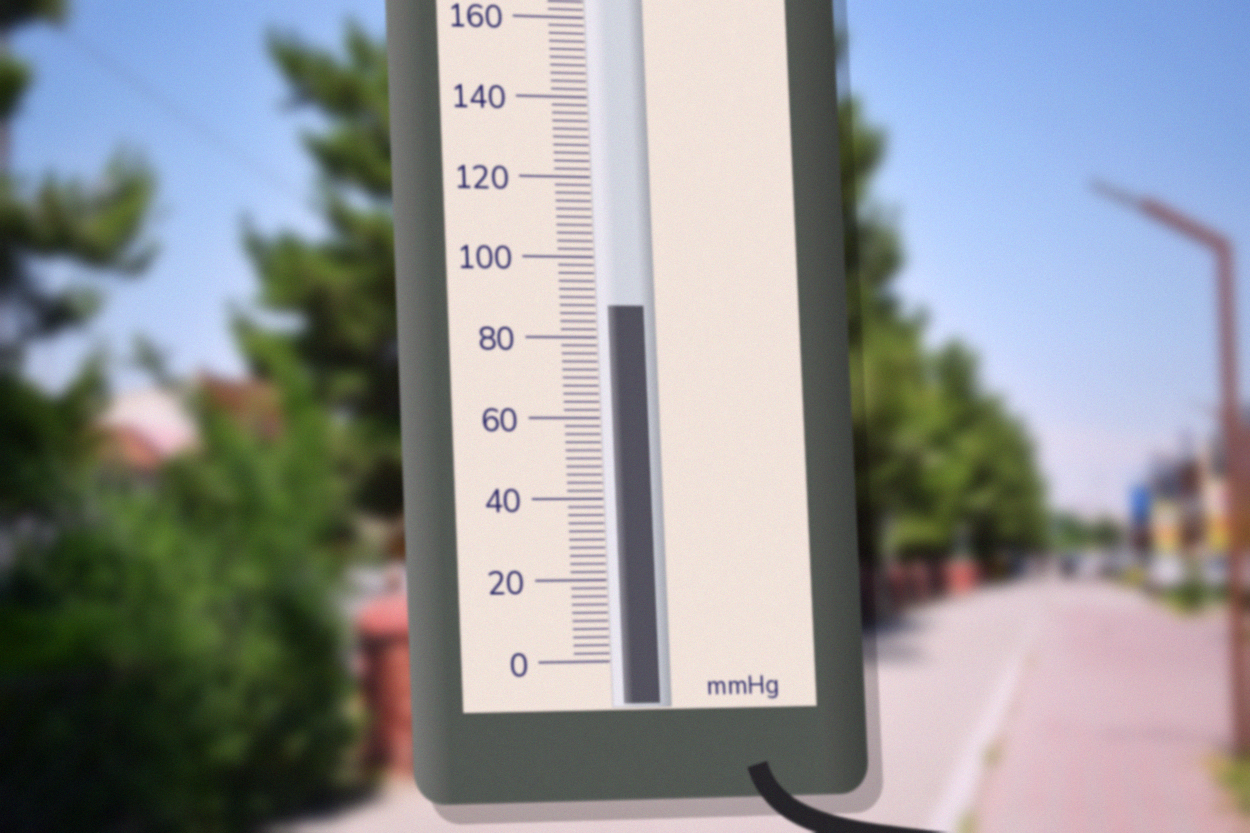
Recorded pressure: 88 (mmHg)
